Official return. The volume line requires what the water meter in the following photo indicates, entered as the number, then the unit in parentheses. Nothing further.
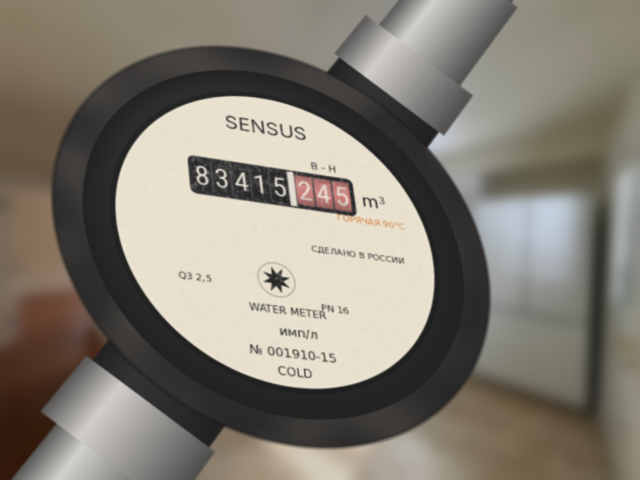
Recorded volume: 83415.245 (m³)
